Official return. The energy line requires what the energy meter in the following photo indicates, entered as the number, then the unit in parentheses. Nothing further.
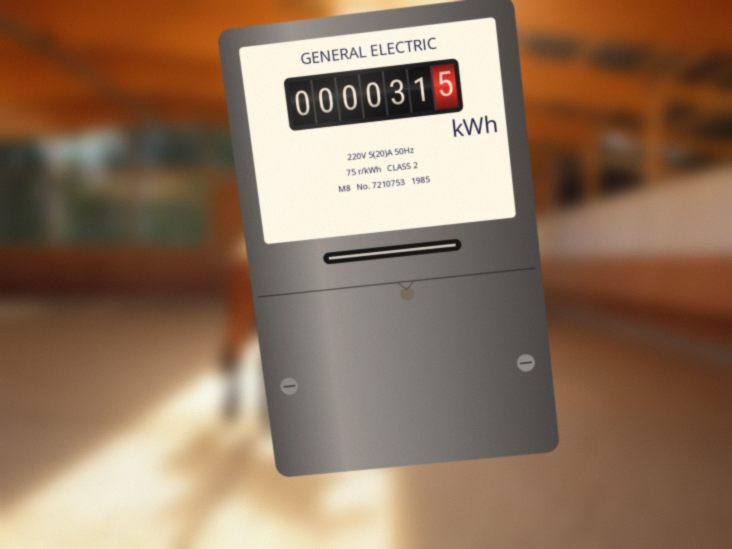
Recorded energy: 31.5 (kWh)
